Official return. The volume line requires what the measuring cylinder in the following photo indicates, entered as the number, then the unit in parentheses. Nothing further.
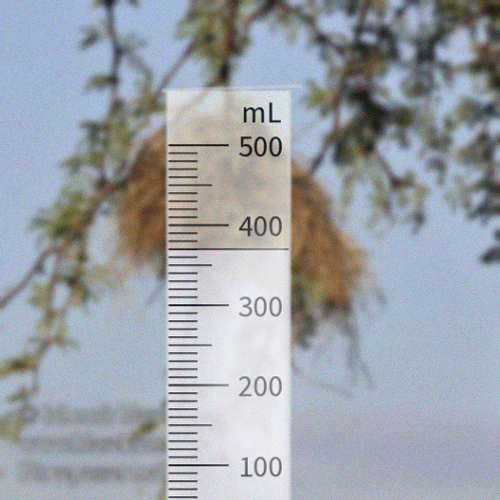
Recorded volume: 370 (mL)
